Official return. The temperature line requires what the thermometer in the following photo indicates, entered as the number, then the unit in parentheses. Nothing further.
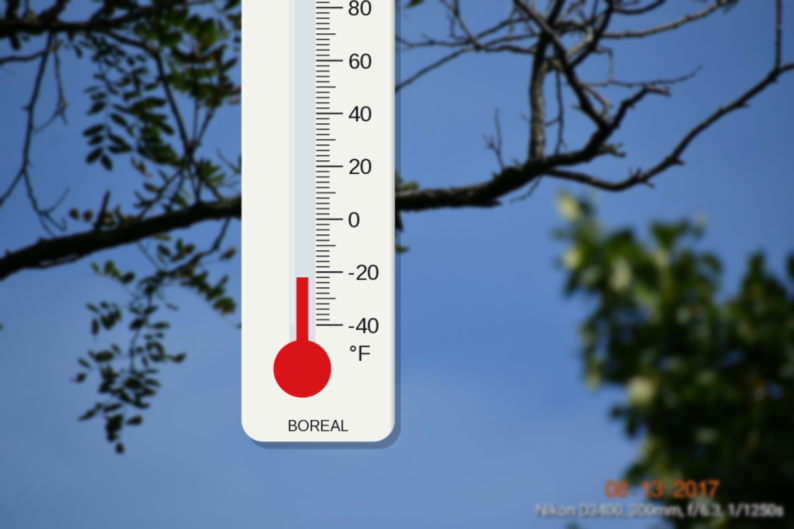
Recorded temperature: -22 (°F)
